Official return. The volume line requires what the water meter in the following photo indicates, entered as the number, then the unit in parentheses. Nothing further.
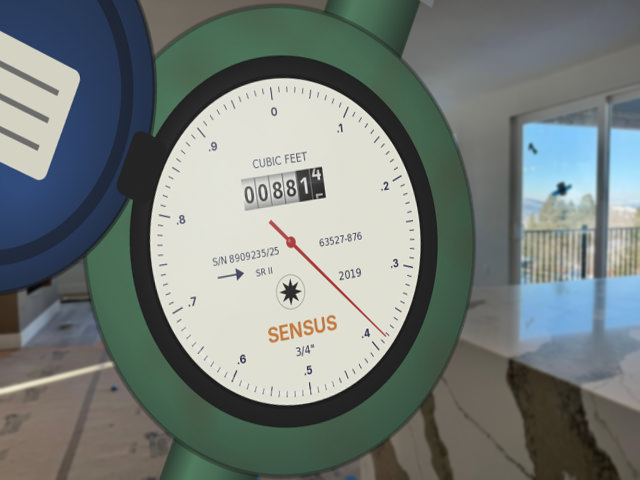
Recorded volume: 8814.38 (ft³)
